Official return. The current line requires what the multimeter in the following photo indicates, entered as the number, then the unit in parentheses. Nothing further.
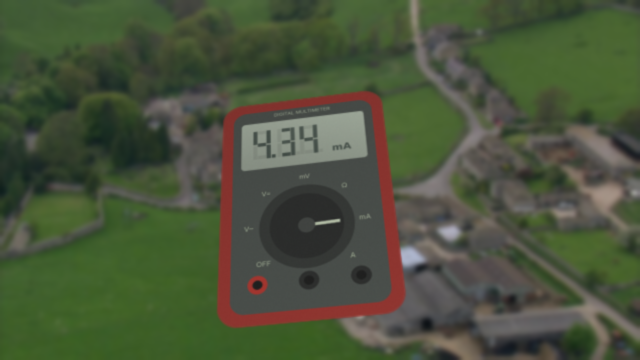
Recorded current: 4.34 (mA)
